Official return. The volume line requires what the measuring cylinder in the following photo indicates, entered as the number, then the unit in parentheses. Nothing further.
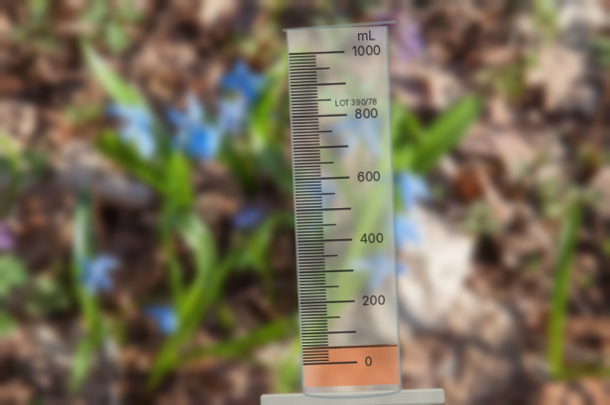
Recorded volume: 50 (mL)
